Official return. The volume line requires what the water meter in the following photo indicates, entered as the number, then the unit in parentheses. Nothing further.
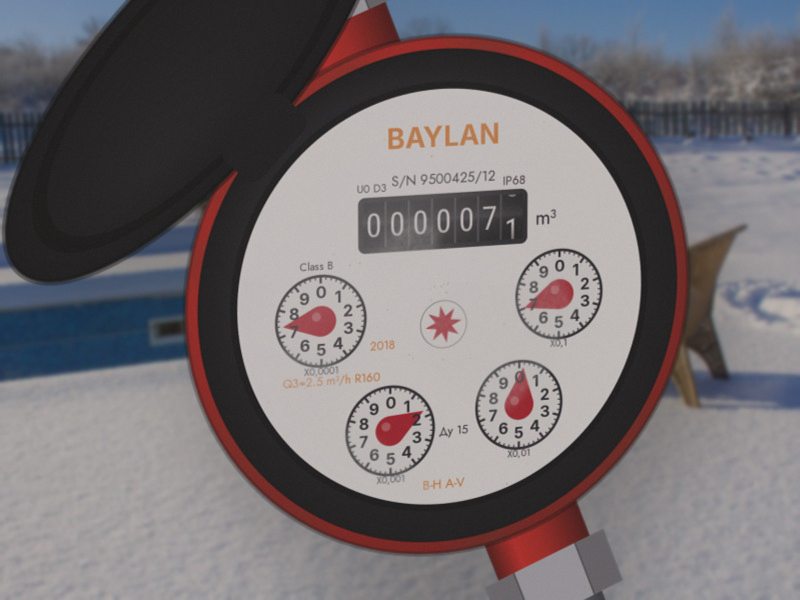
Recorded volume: 70.7017 (m³)
